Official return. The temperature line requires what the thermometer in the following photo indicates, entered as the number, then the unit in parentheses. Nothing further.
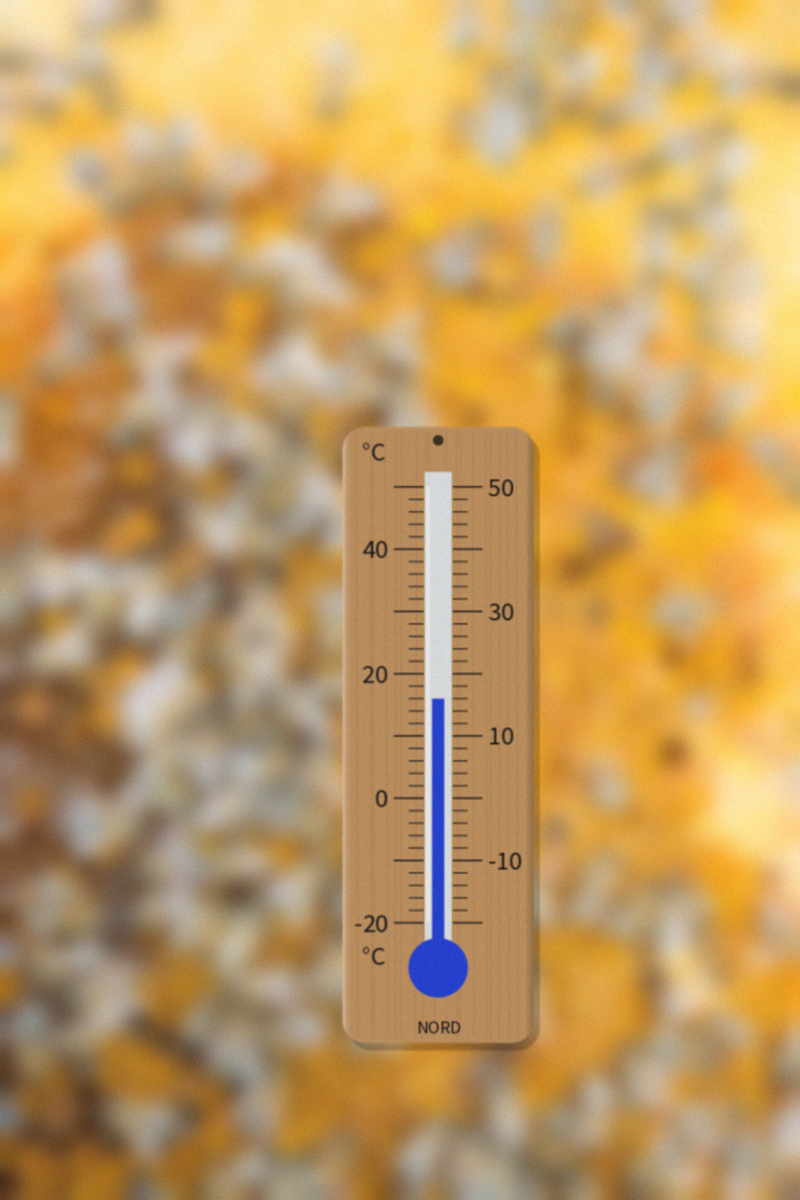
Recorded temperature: 16 (°C)
